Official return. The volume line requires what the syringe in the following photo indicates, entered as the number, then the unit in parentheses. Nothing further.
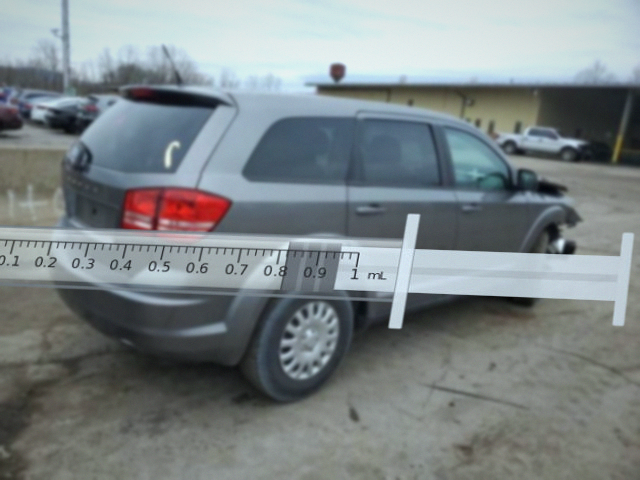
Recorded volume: 0.82 (mL)
